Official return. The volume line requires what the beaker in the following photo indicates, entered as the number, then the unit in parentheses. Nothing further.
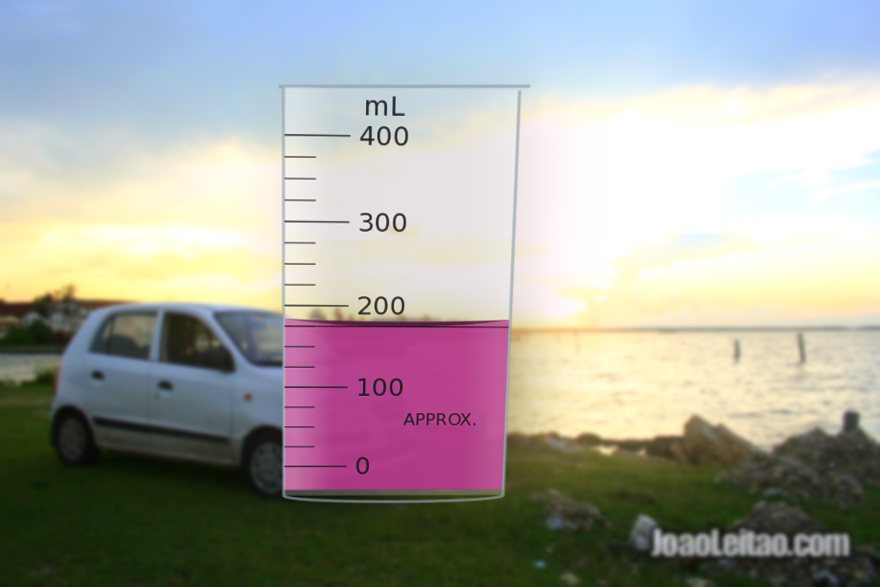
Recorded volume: 175 (mL)
